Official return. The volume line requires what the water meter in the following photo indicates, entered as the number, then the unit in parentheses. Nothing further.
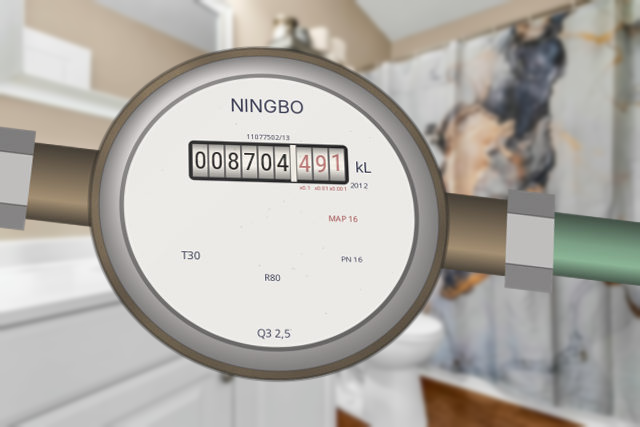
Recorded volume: 8704.491 (kL)
